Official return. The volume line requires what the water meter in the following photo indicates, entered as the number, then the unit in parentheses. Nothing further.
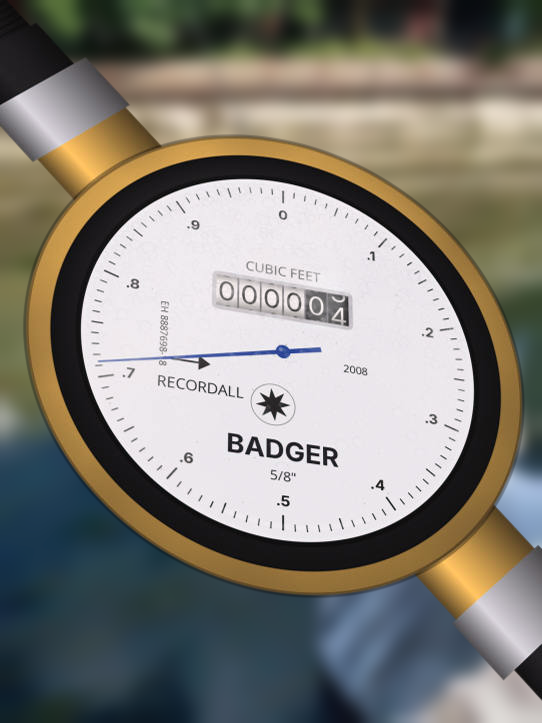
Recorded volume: 3.71 (ft³)
